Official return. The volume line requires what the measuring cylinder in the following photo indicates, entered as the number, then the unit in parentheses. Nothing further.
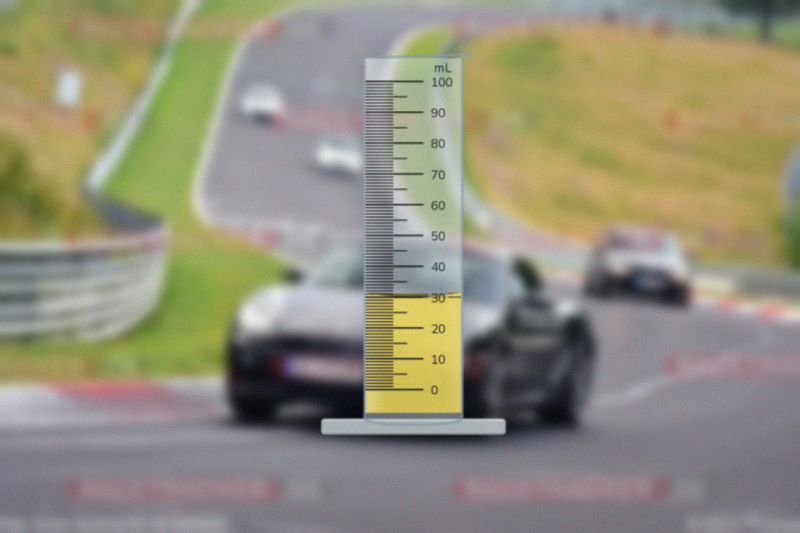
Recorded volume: 30 (mL)
